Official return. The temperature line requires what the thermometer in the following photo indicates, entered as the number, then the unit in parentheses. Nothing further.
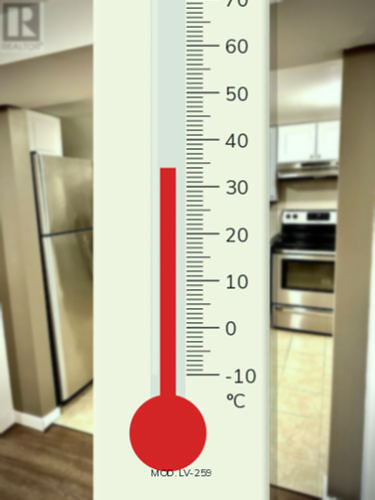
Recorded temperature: 34 (°C)
